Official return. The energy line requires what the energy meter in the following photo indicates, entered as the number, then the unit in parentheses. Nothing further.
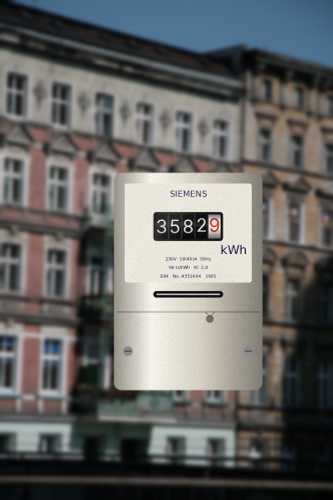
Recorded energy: 3582.9 (kWh)
